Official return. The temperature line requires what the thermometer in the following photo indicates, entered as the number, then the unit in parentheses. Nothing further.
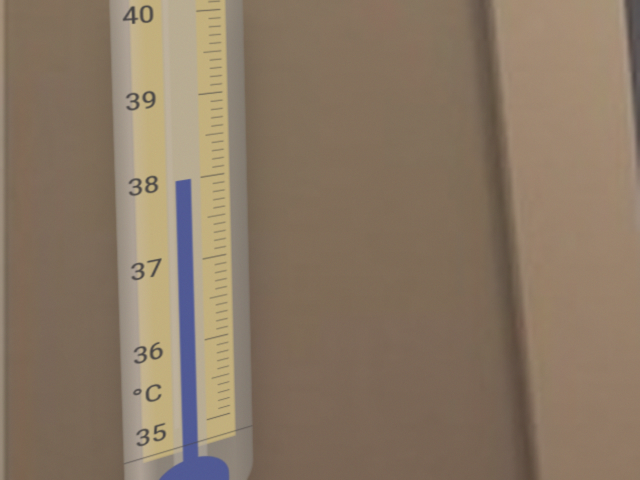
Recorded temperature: 38 (°C)
